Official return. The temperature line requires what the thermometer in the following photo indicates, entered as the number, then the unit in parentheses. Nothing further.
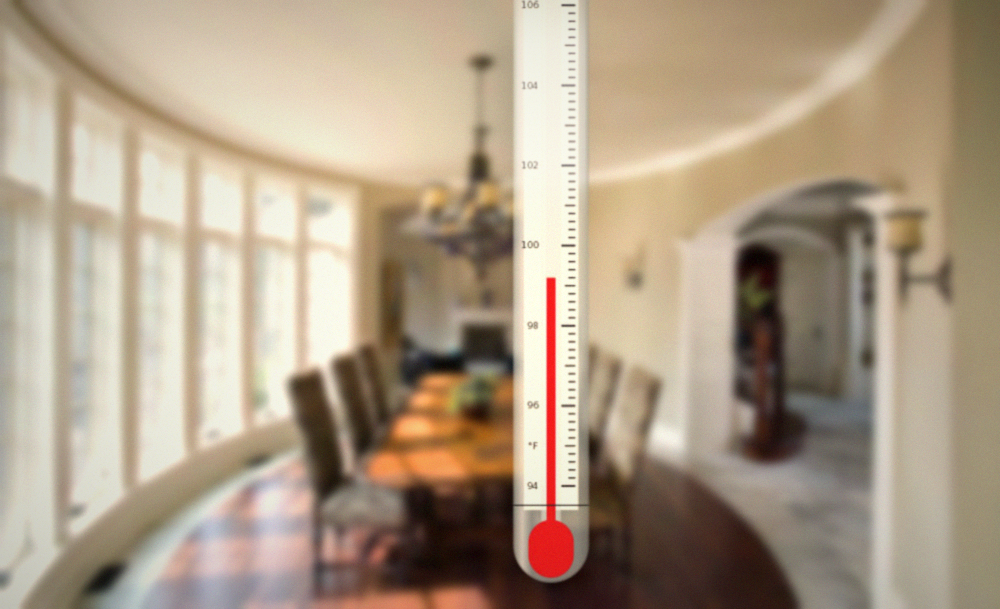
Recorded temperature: 99.2 (°F)
